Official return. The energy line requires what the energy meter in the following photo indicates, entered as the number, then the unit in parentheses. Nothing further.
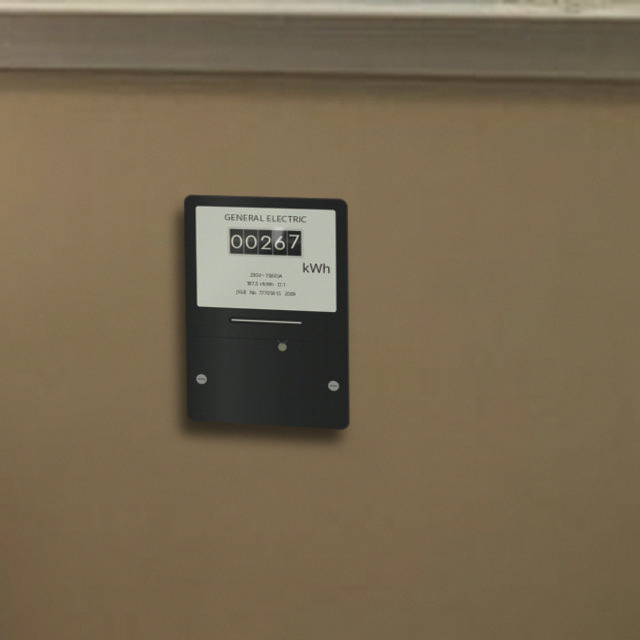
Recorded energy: 267 (kWh)
